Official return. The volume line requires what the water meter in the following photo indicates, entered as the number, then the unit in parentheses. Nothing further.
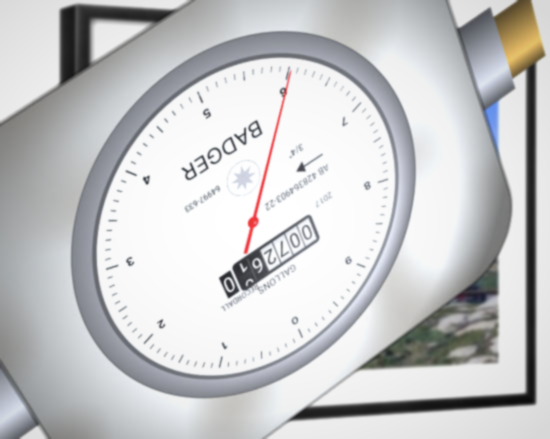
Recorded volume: 72606.0 (gal)
